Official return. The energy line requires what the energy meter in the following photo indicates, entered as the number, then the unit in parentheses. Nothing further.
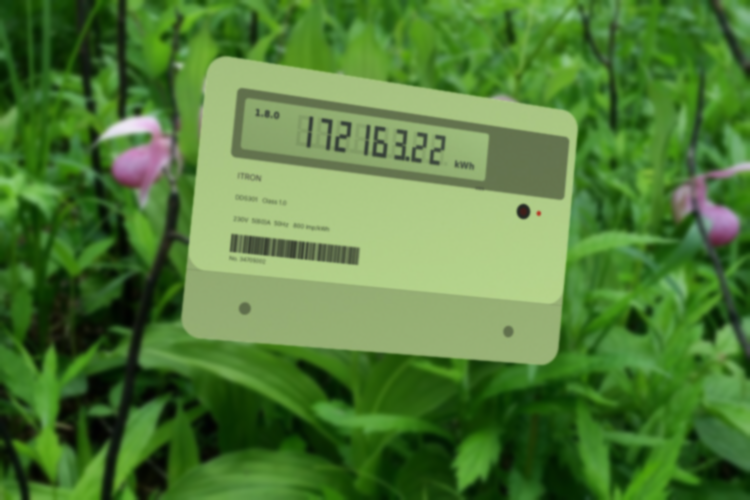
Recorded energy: 172163.22 (kWh)
